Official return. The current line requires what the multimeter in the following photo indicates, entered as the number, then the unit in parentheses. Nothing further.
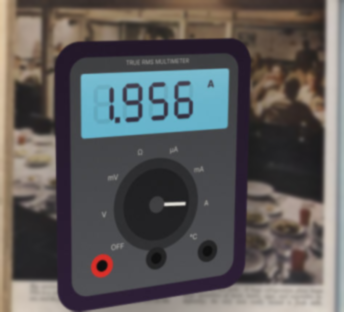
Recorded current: 1.956 (A)
